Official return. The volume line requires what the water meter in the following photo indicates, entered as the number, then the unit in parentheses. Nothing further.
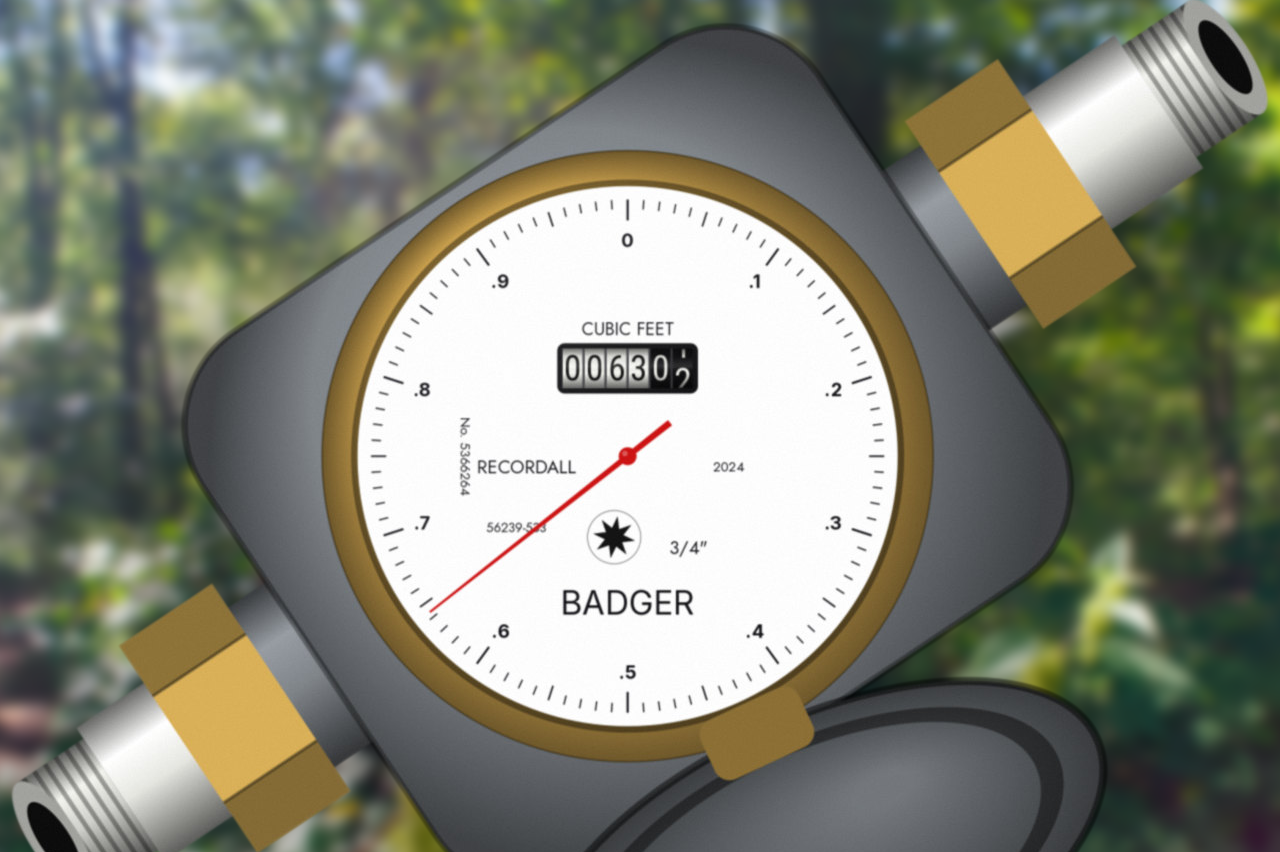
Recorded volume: 6301.64 (ft³)
